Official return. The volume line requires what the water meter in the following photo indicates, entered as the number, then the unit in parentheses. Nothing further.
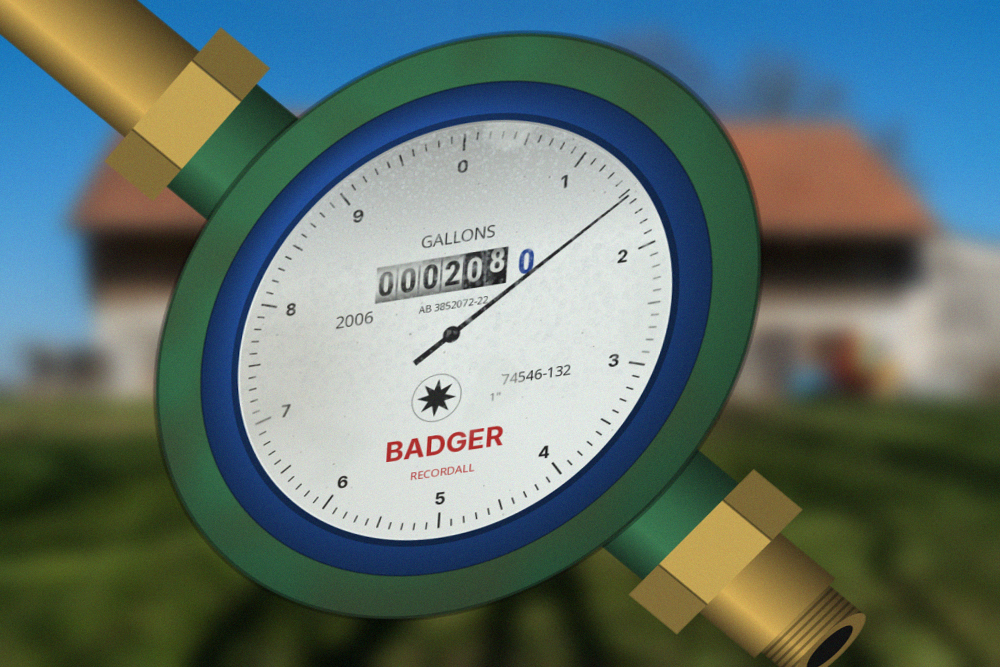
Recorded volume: 2081.5 (gal)
